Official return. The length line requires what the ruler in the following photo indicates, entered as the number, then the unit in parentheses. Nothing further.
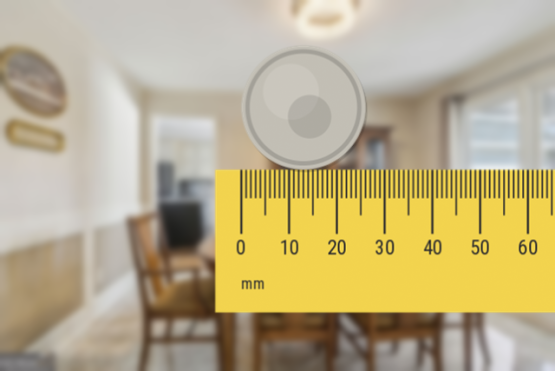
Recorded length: 26 (mm)
